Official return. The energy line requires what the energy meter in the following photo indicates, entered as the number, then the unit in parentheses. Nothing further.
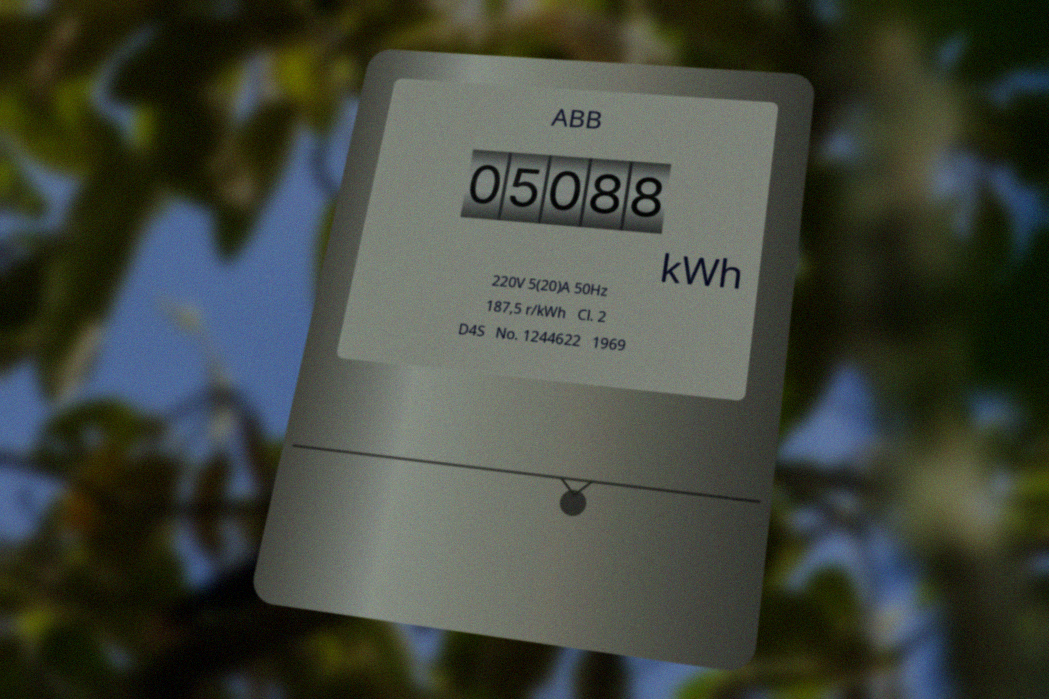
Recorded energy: 5088 (kWh)
